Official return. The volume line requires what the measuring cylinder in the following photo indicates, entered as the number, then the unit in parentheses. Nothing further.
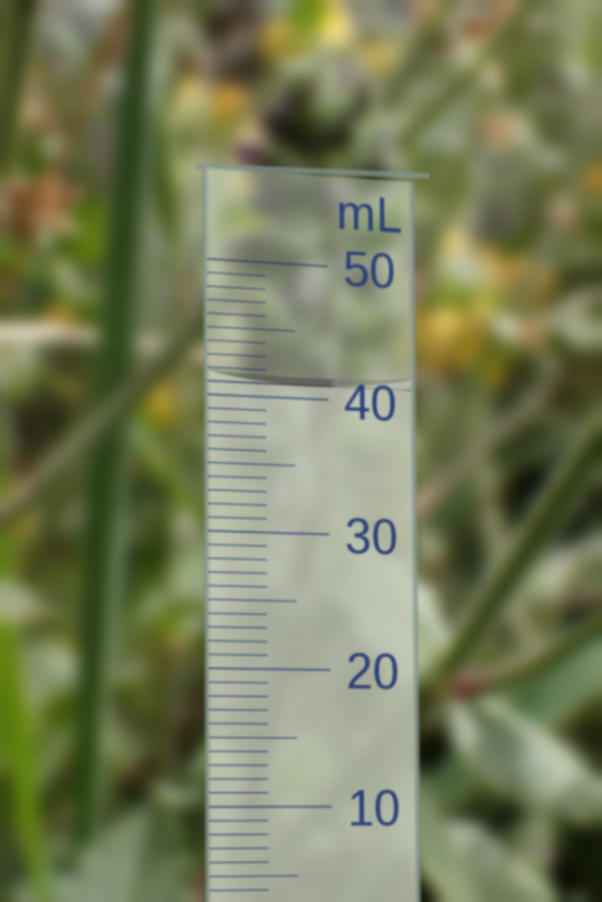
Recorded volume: 41 (mL)
